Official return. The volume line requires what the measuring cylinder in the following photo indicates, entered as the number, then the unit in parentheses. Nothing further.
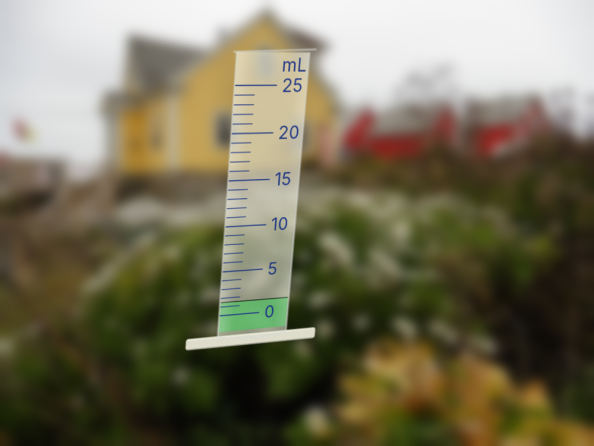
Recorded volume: 1.5 (mL)
